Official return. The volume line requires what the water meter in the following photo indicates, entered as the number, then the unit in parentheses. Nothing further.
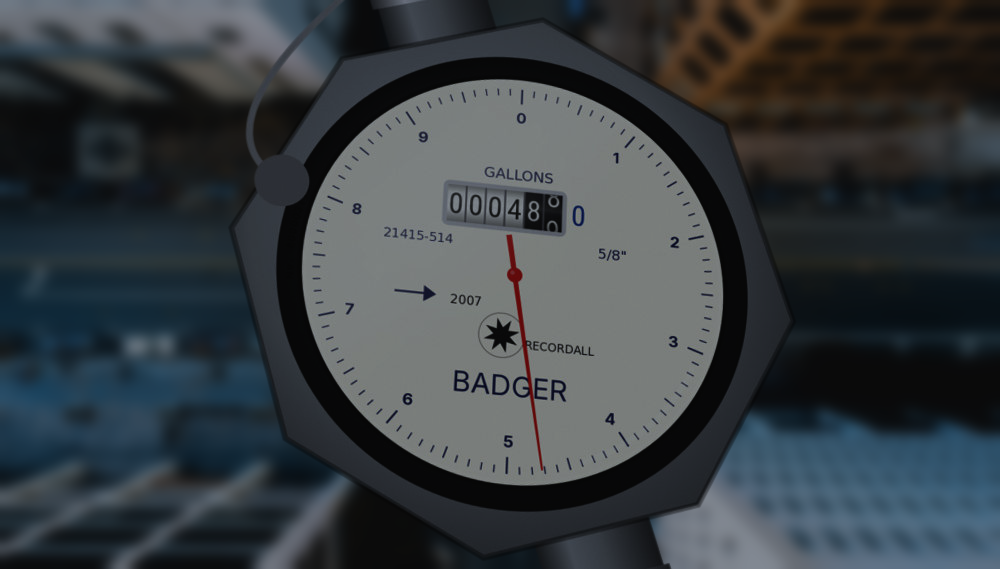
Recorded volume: 4884.7 (gal)
